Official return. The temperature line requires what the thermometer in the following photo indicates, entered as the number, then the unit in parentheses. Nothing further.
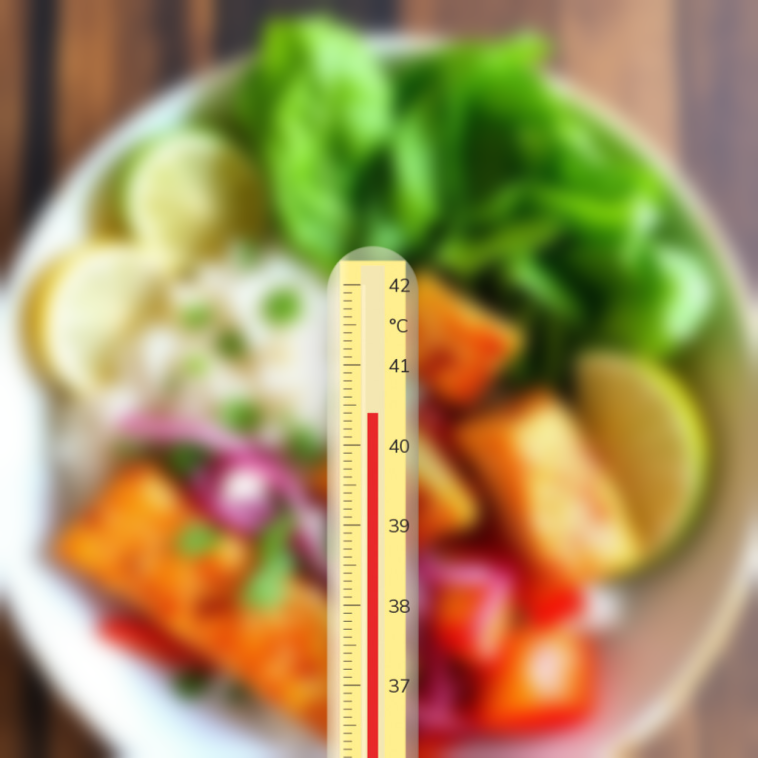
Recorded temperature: 40.4 (°C)
